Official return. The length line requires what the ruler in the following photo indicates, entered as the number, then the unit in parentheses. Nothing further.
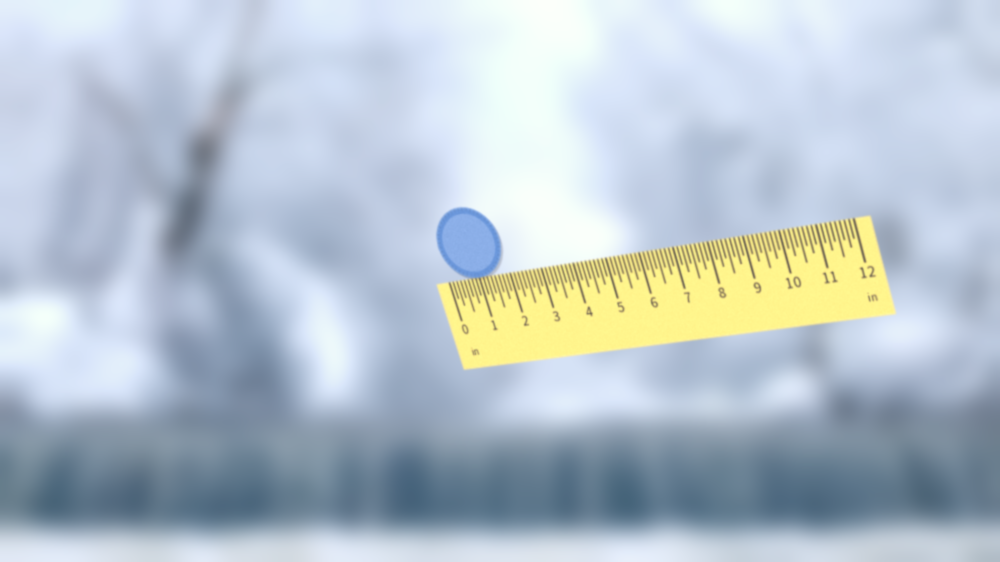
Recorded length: 2 (in)
